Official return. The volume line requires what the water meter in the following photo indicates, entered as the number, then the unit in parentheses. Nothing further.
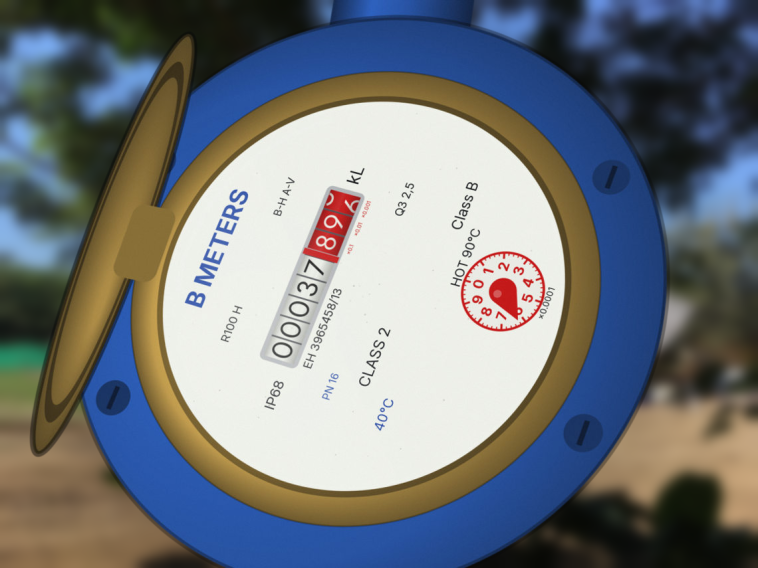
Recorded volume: 37.8956 (kL)
